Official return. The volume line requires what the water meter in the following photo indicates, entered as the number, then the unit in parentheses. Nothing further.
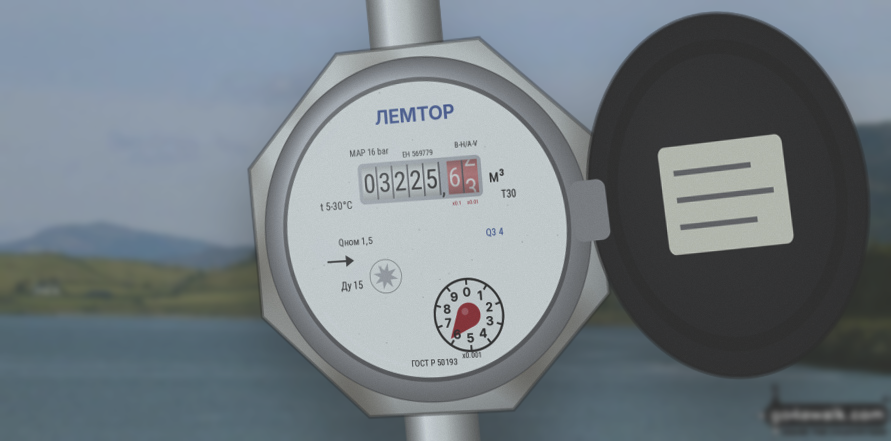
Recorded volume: 3225.626 (m³)
